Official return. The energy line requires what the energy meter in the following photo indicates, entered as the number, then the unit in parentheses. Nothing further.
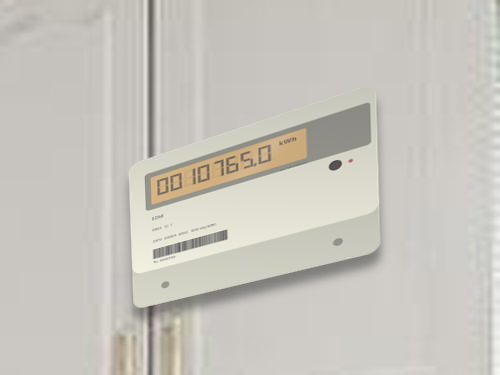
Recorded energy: 10765.0 (kWh)
